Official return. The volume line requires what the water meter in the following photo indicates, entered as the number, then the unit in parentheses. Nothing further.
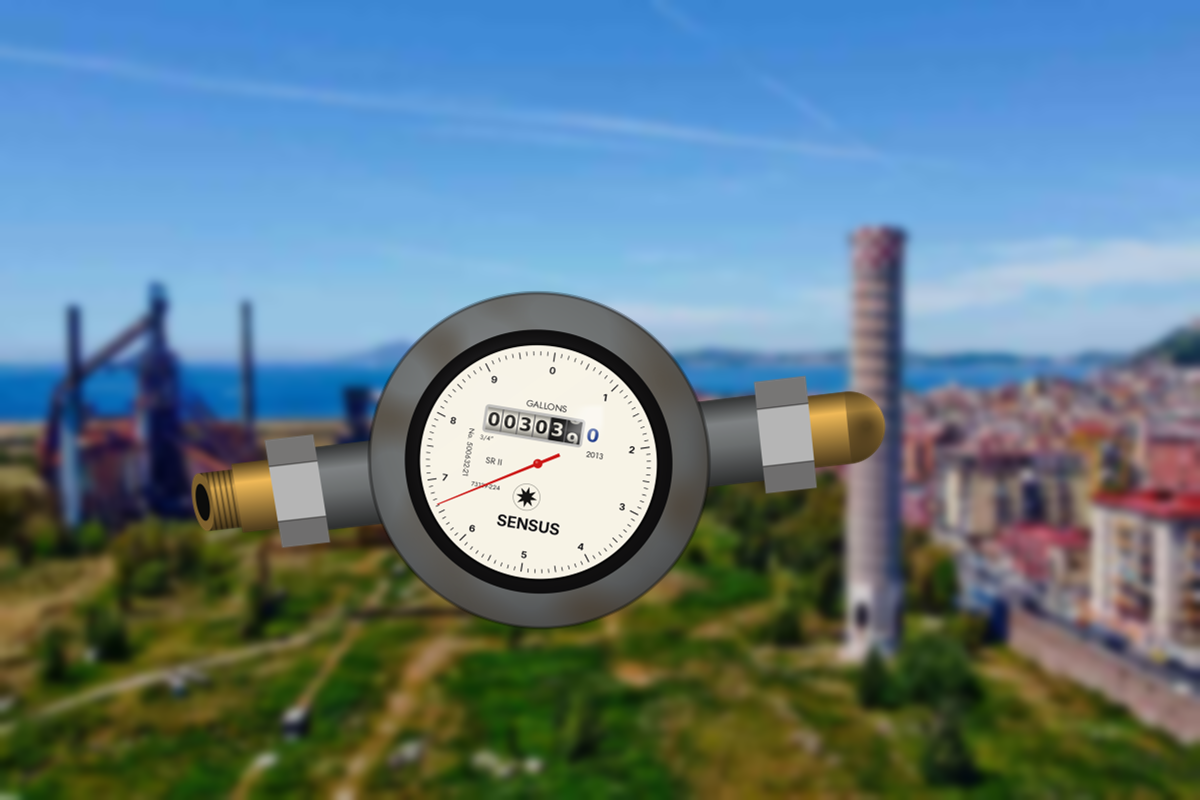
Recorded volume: 30386.6 (gal)
